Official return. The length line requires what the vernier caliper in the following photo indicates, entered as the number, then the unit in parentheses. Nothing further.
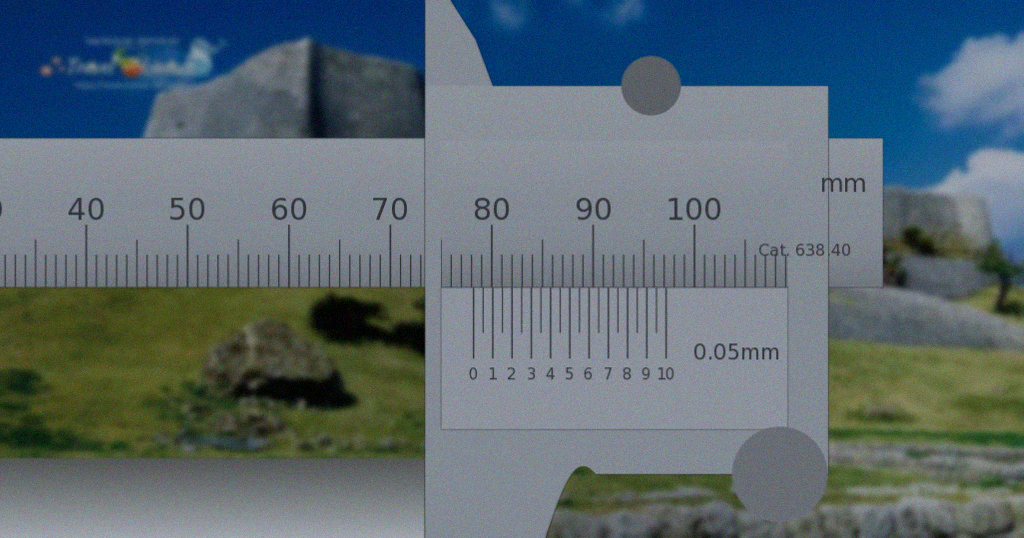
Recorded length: 78.2 (mm)
